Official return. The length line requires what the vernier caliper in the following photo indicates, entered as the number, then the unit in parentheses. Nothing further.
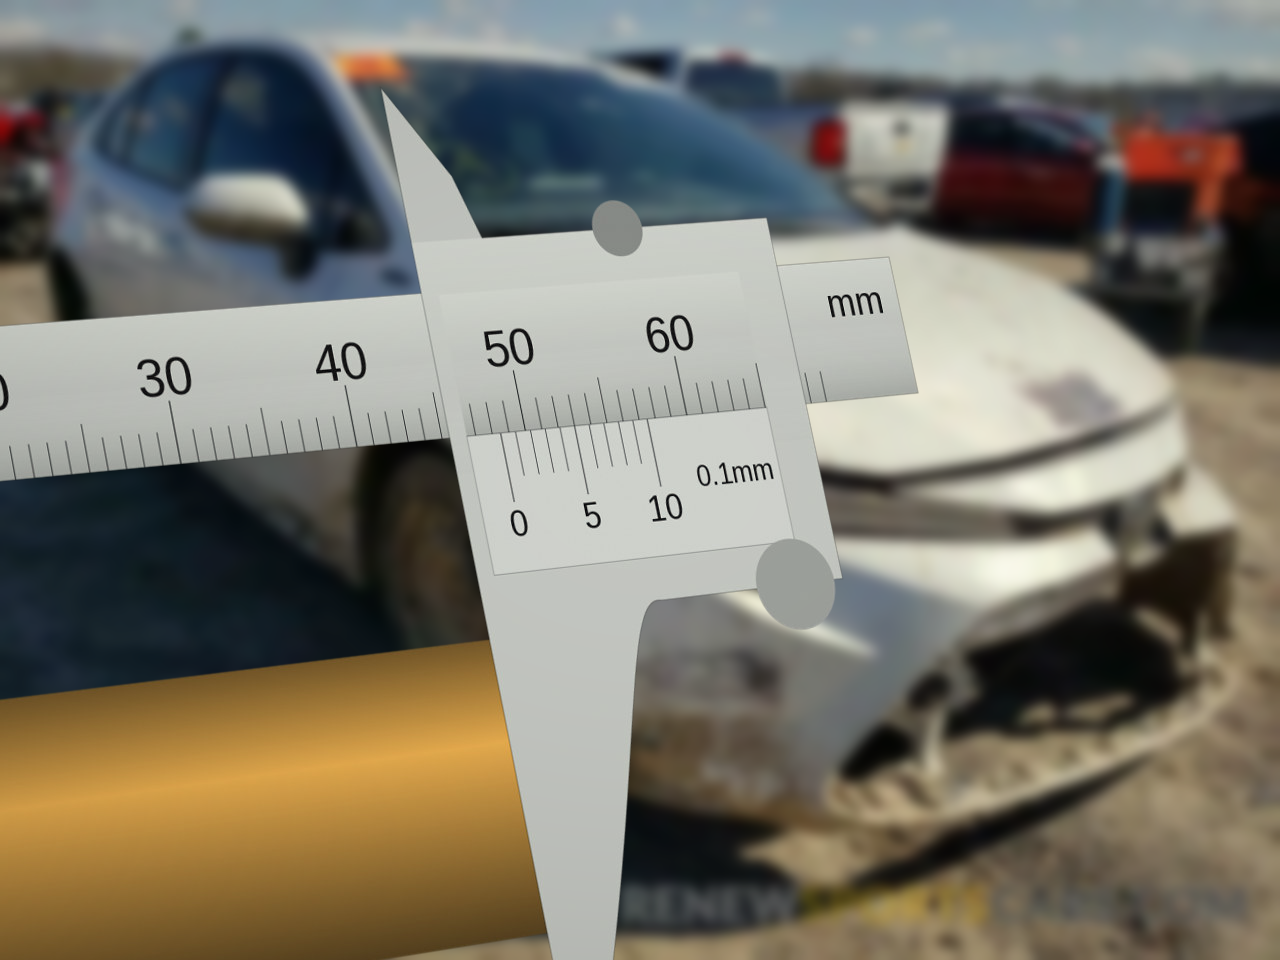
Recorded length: 48.5 (mm)
